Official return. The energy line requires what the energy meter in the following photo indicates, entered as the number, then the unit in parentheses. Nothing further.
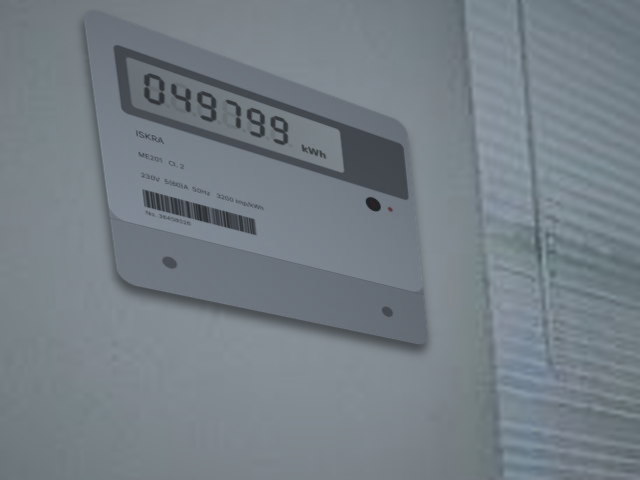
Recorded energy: 49799 (kWh)
